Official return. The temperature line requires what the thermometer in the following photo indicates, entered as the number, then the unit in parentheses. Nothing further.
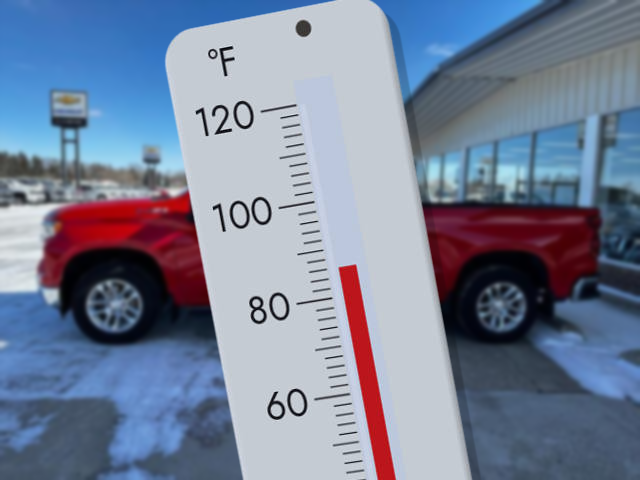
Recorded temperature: 86 (°F)
